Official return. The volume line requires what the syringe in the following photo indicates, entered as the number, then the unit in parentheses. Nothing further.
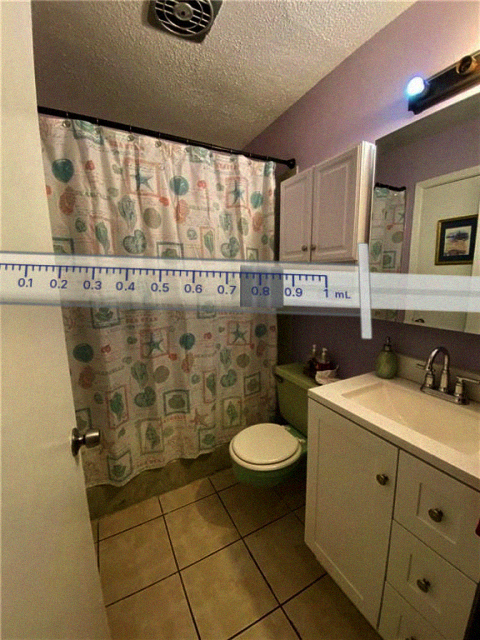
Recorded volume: 0.74 (mL)
